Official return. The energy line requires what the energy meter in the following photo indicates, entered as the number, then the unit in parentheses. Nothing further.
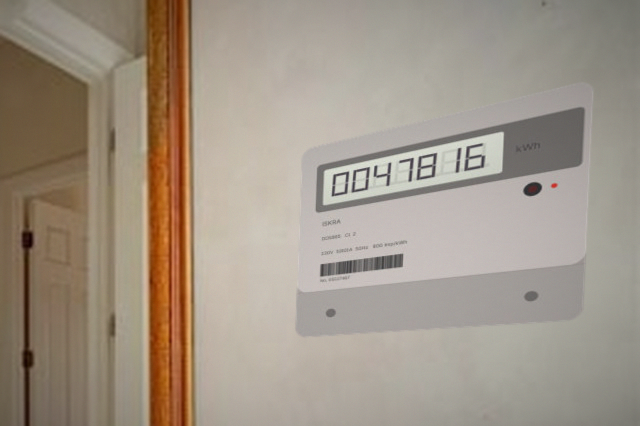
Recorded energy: 47816 (kWh)
